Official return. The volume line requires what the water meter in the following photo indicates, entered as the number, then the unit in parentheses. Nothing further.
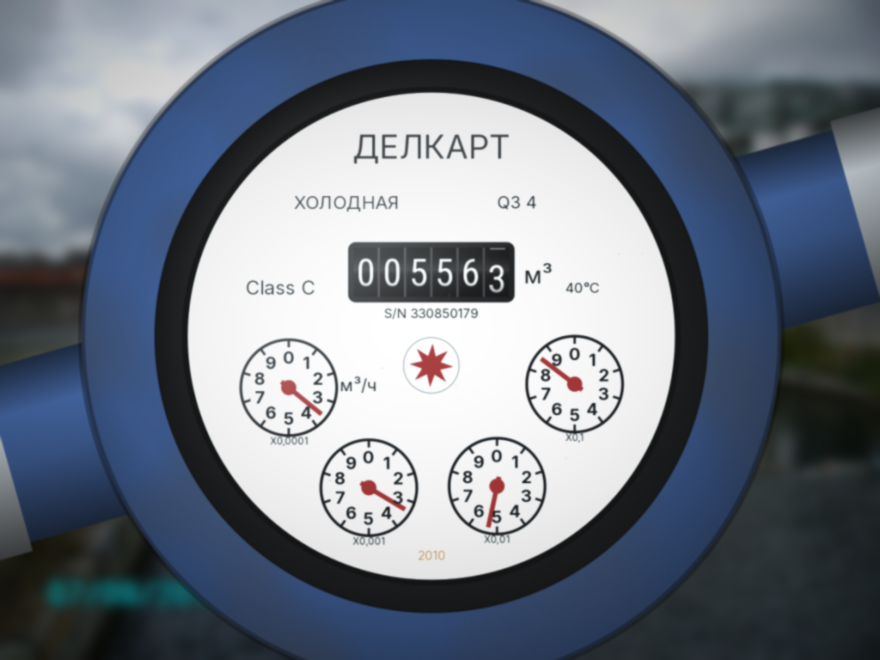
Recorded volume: 5562.8533 (m³)
